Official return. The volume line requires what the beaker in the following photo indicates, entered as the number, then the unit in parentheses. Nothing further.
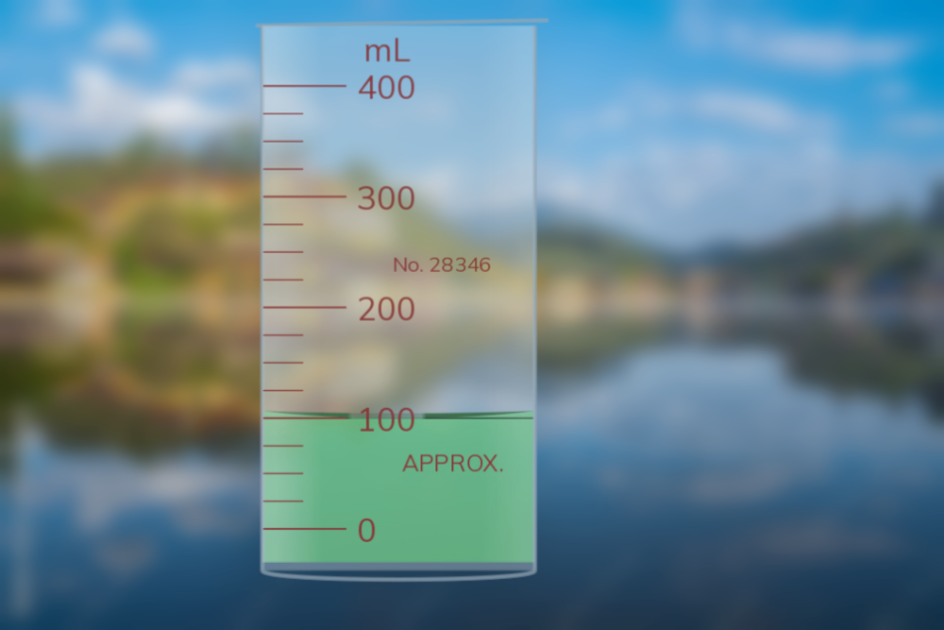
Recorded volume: 100 (mL)
